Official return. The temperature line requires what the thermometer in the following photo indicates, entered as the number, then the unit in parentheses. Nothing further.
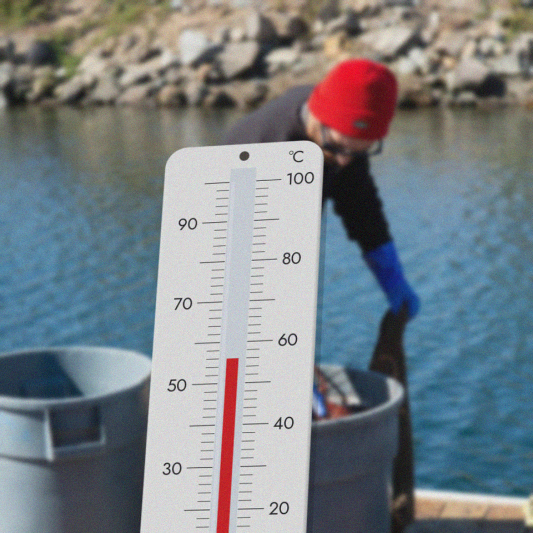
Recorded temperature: 56 (°C)
